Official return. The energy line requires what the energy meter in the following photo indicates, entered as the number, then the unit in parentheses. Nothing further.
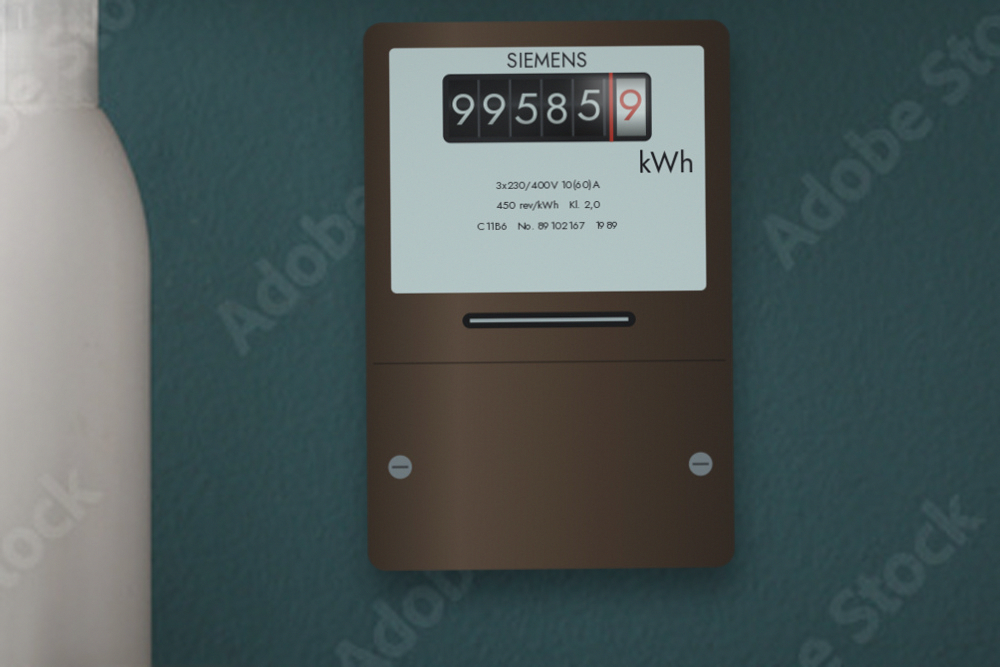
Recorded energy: 99585.9 (kWh)
